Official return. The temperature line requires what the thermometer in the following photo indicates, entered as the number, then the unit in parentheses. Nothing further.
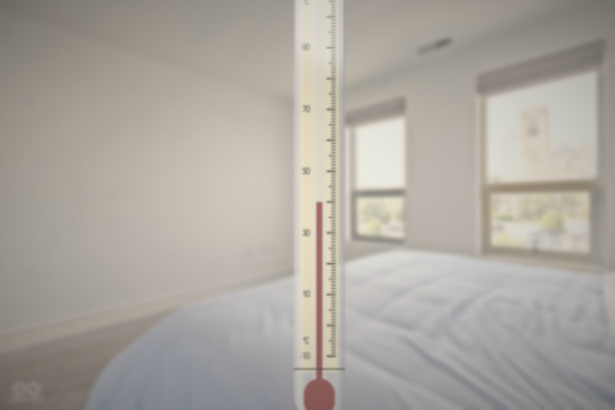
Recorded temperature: 40 (°C)
